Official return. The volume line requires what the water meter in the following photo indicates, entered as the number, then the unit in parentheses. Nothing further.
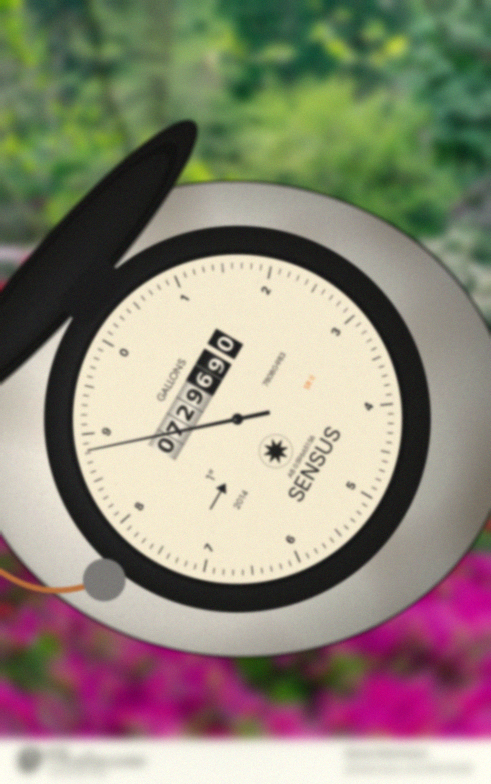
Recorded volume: 729688.8 (gal)
